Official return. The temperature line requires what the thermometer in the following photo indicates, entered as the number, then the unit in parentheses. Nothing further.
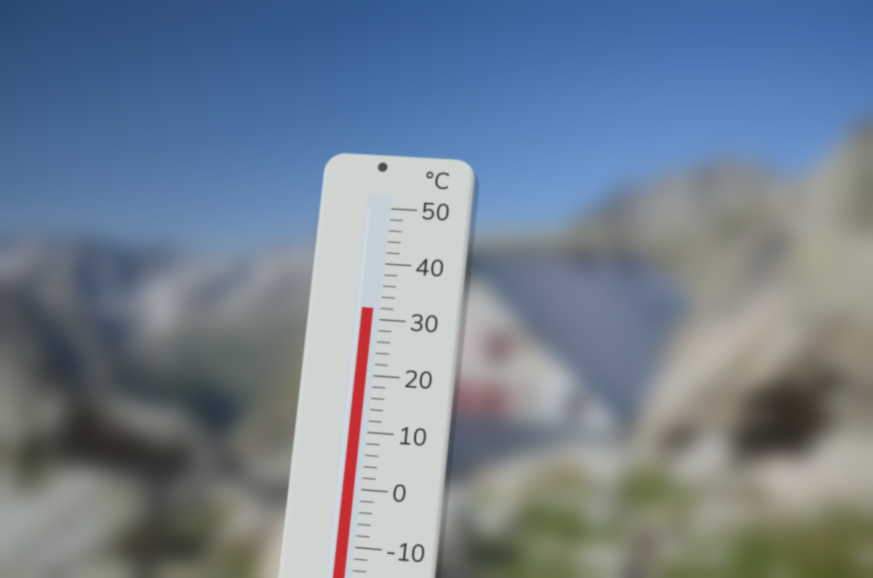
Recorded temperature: 32 (°C)
